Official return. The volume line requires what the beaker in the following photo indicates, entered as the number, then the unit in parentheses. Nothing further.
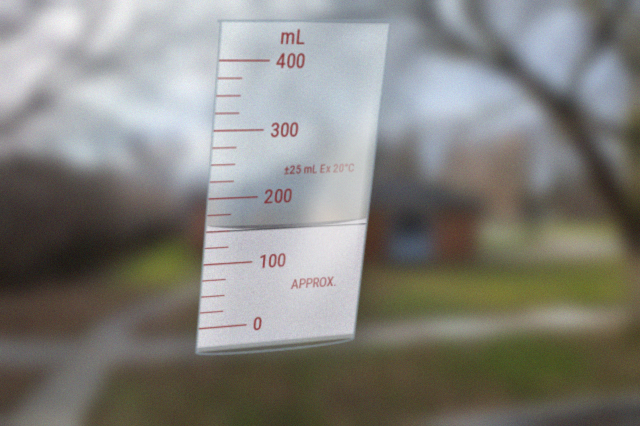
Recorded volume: 150 (mL)
